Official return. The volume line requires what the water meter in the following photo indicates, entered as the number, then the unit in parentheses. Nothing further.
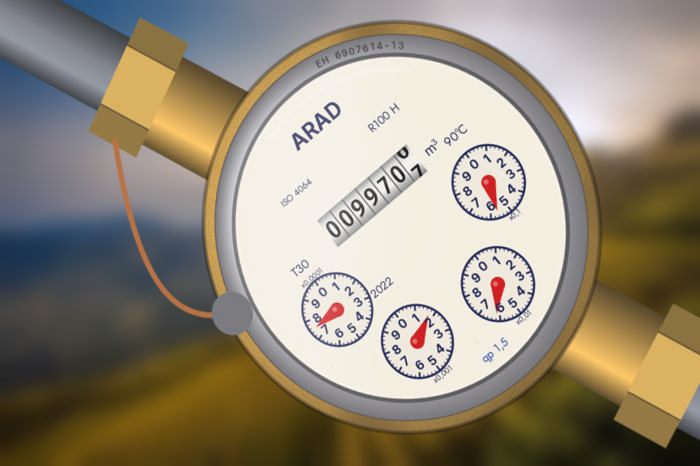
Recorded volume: 99706.5617 (m³)
